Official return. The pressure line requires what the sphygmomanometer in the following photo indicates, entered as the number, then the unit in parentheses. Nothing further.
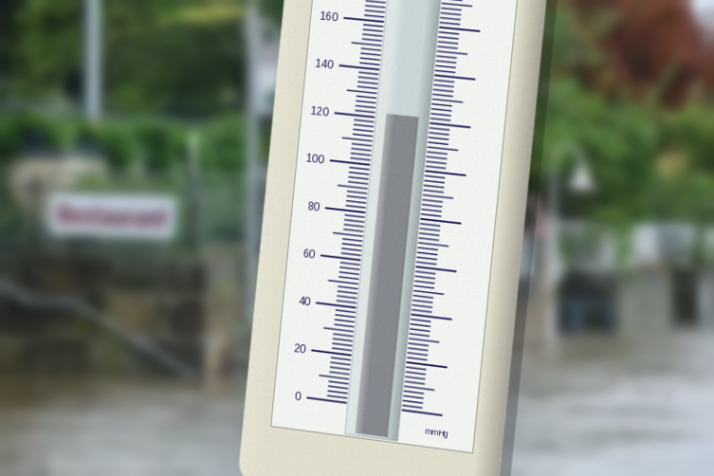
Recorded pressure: 122 (mmHg)
